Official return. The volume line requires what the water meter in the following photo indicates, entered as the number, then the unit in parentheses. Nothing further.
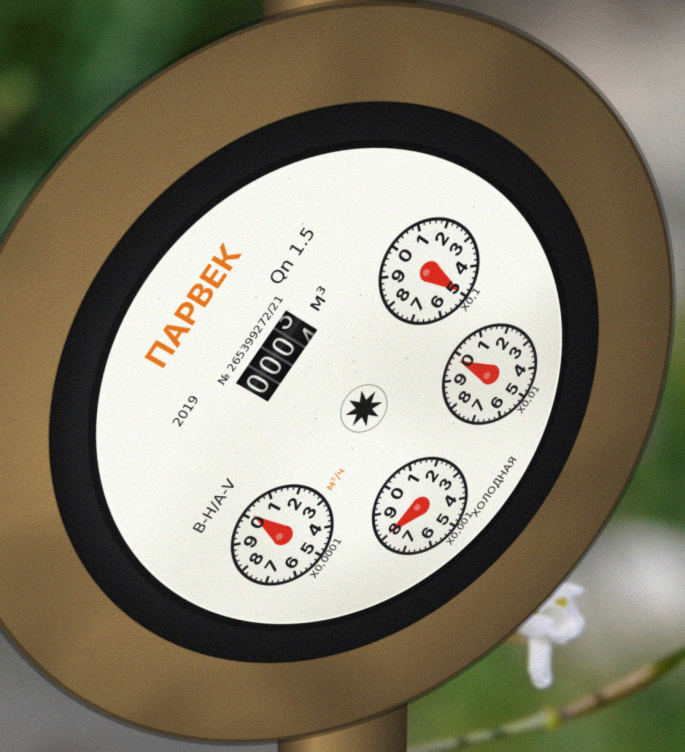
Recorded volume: 3.4980 (m³)
